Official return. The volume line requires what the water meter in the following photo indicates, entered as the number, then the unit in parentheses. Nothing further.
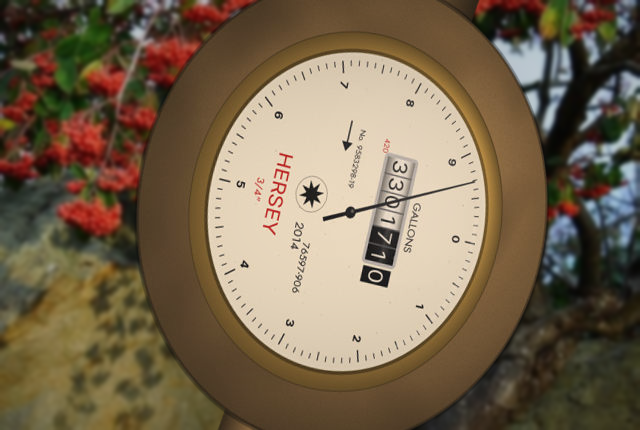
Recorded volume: 3301709.3 (gal)
